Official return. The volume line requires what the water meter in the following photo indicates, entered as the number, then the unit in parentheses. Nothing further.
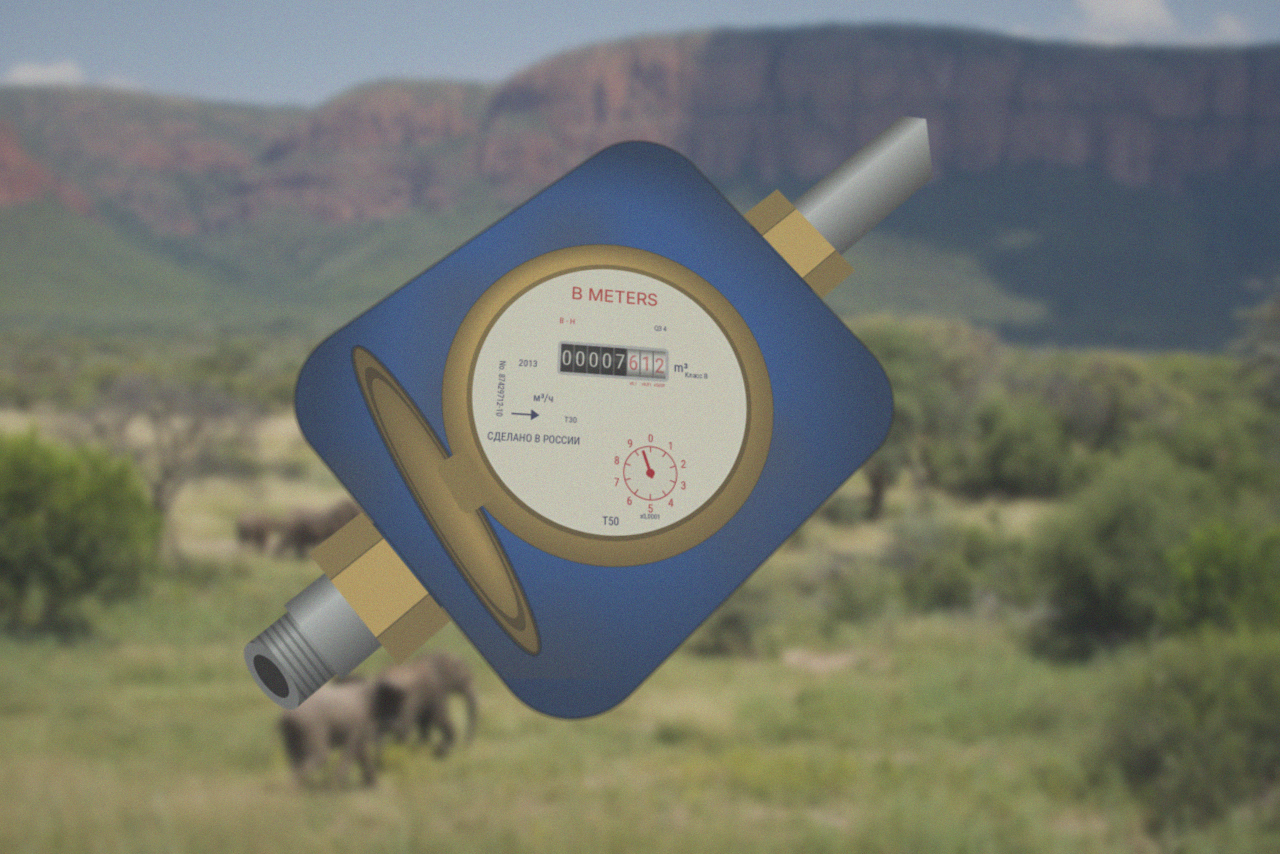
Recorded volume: 7.6119 (m³)
